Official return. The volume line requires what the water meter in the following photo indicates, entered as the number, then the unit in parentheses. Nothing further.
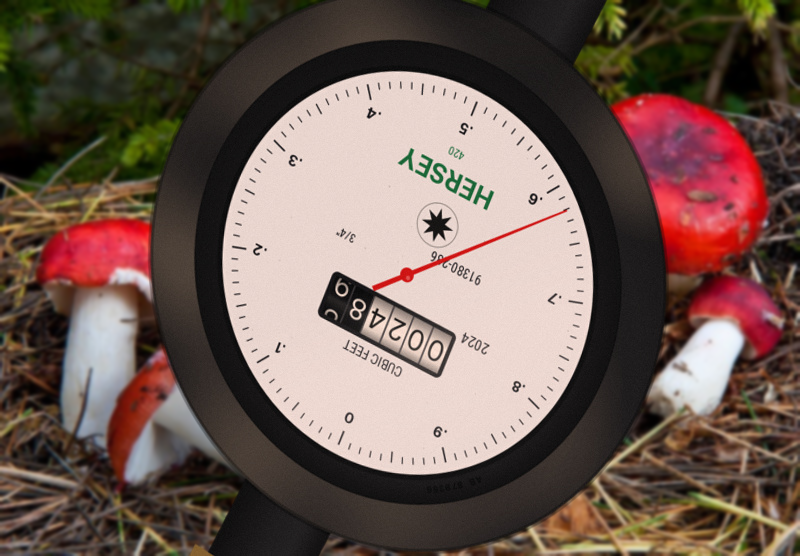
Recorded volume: 2488.62 (ft³)
